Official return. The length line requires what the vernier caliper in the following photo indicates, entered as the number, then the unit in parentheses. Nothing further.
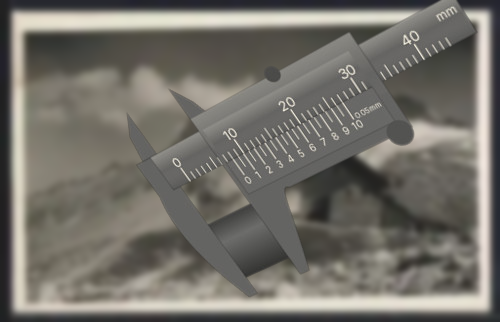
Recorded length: 8.0 (mm)
